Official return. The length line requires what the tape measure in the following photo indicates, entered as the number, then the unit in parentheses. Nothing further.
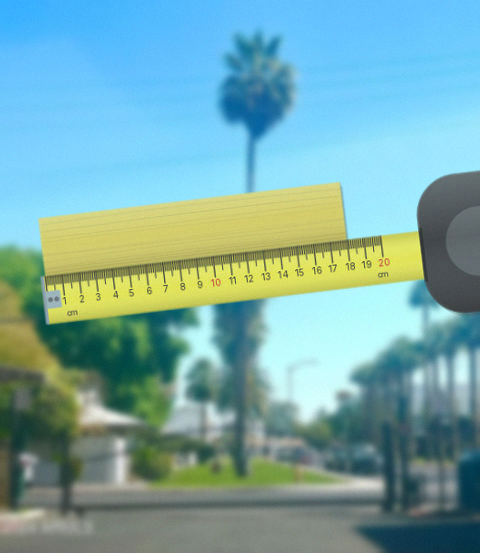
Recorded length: 18 (cm)
